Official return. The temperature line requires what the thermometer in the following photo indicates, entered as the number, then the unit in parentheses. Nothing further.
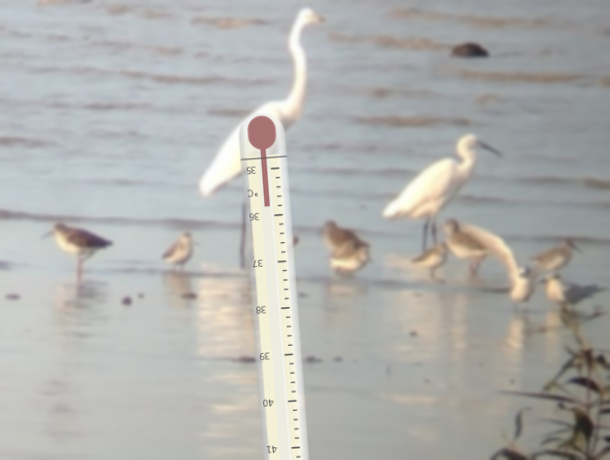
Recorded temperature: 35.8 (°C)
